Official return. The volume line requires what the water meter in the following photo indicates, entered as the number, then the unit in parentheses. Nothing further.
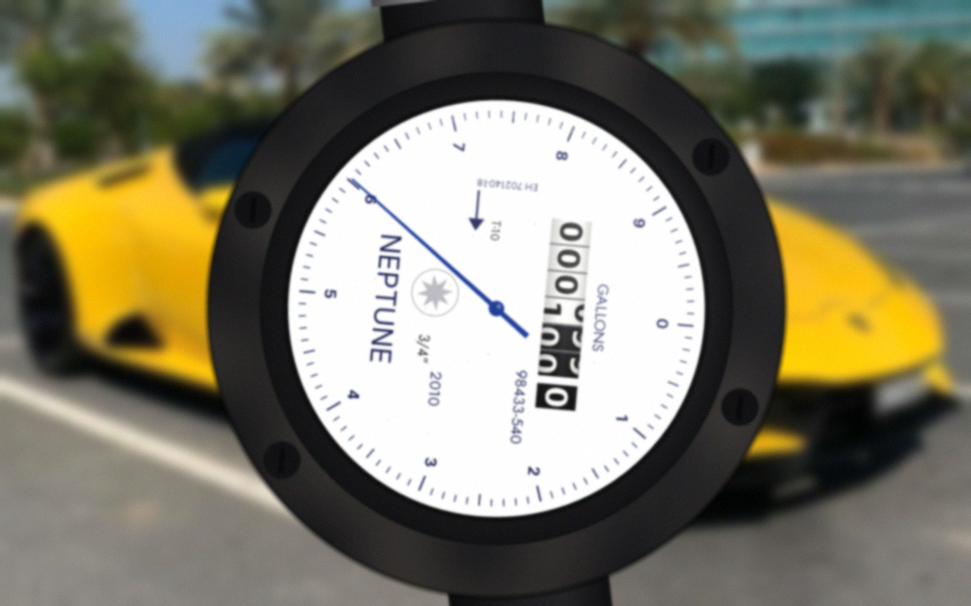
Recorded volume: 996.0 (gal)
